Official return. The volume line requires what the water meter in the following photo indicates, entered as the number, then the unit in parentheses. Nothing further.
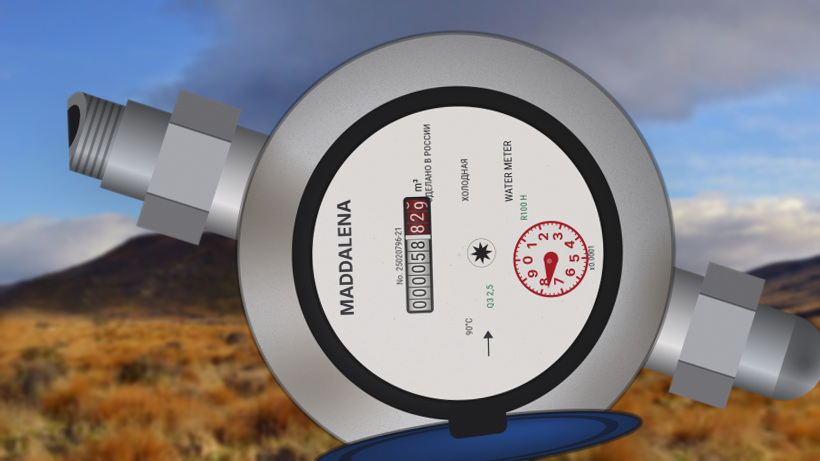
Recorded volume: 58.8287 (m³)
